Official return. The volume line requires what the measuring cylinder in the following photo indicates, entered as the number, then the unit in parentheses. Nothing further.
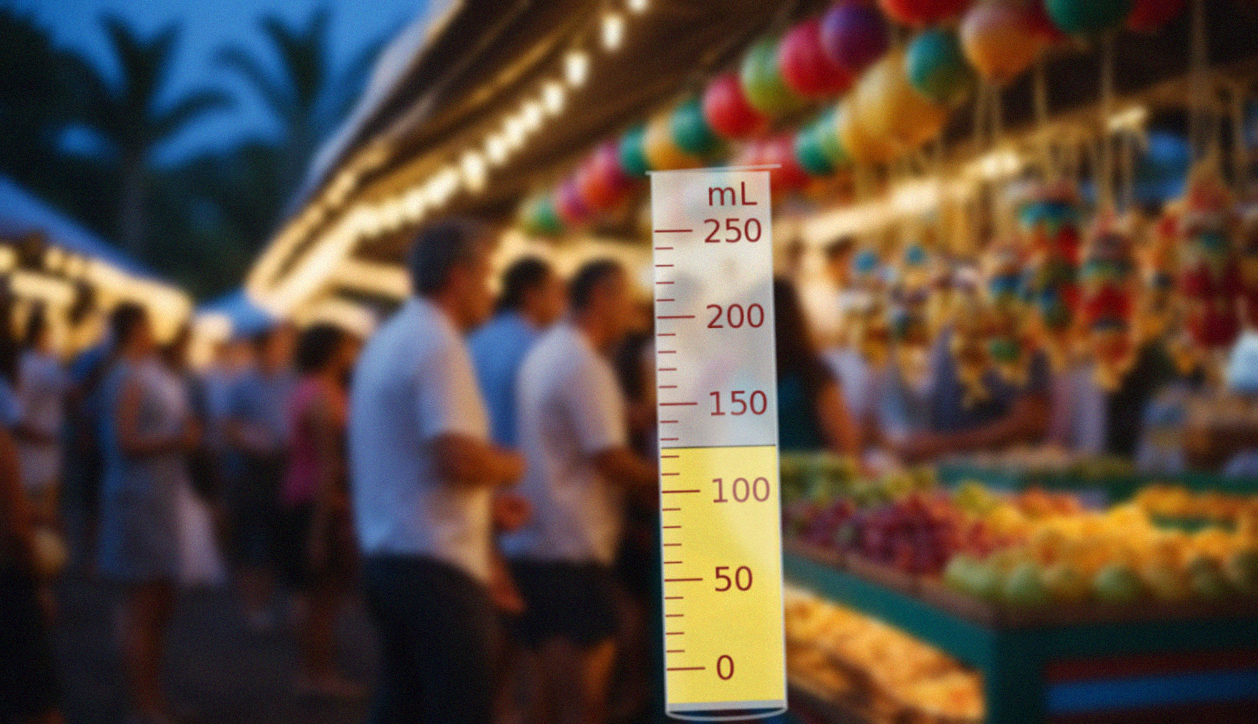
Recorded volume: 125 (mL)
